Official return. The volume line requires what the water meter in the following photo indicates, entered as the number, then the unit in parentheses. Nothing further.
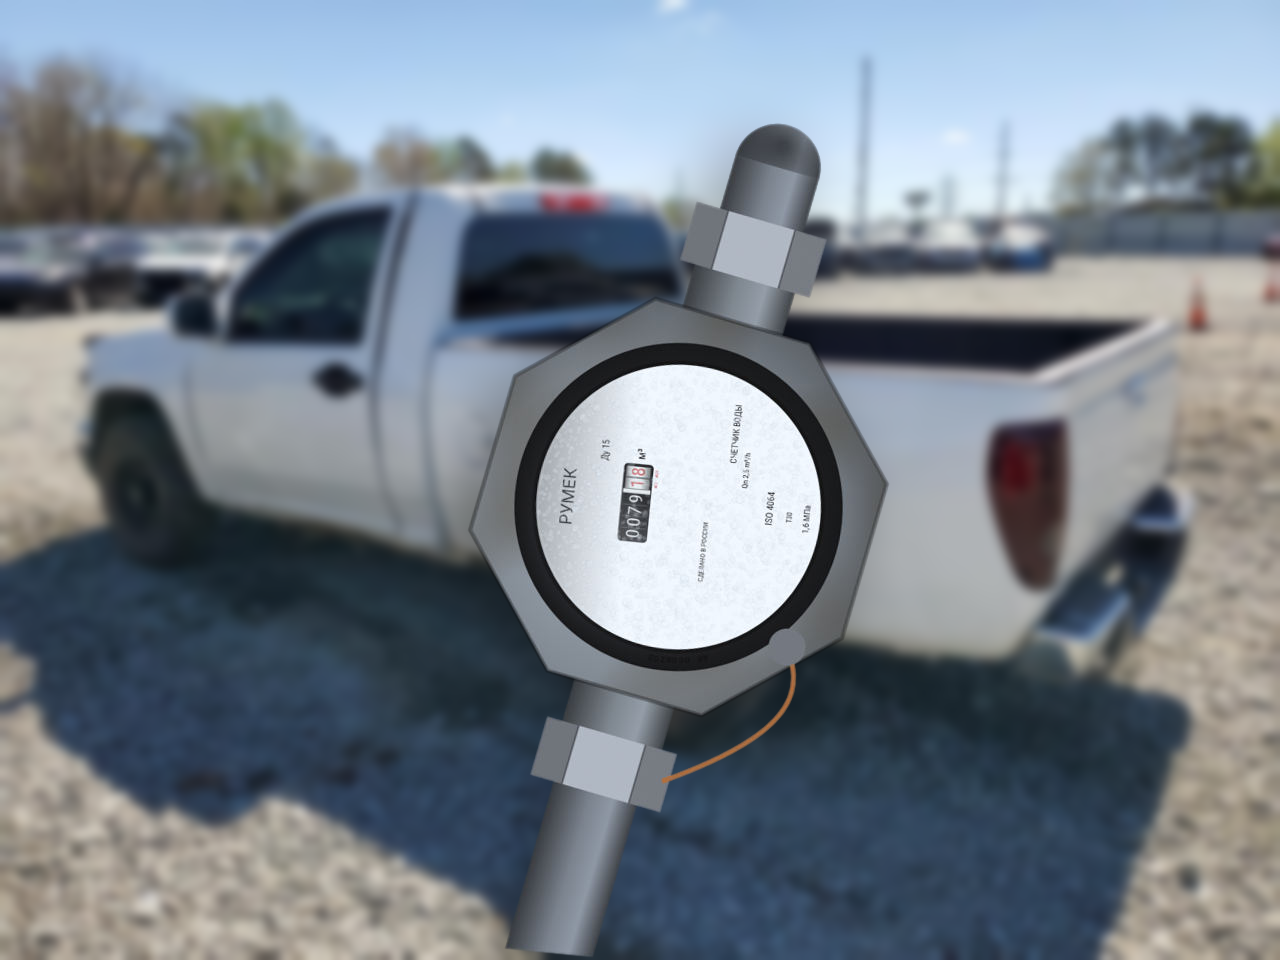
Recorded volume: 79.18 (m³)
